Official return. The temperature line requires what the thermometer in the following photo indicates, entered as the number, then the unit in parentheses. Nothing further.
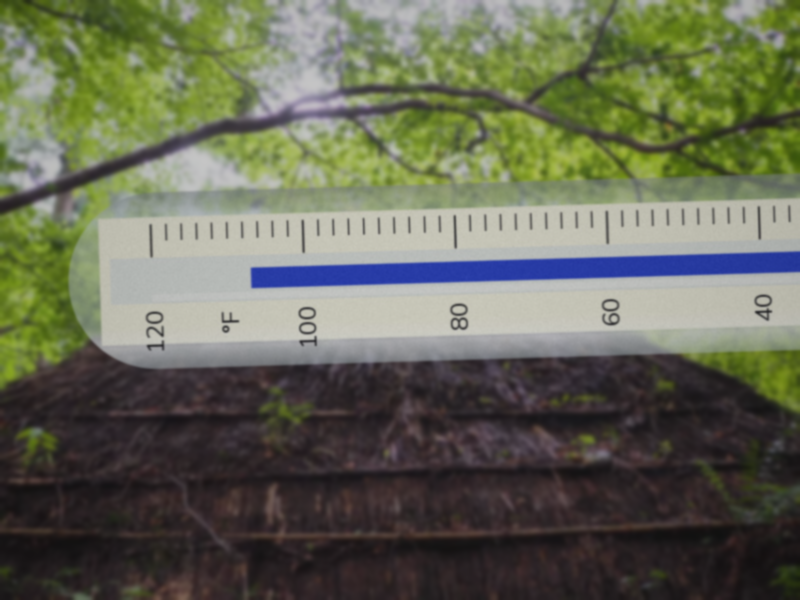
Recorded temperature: 107 (°F)
